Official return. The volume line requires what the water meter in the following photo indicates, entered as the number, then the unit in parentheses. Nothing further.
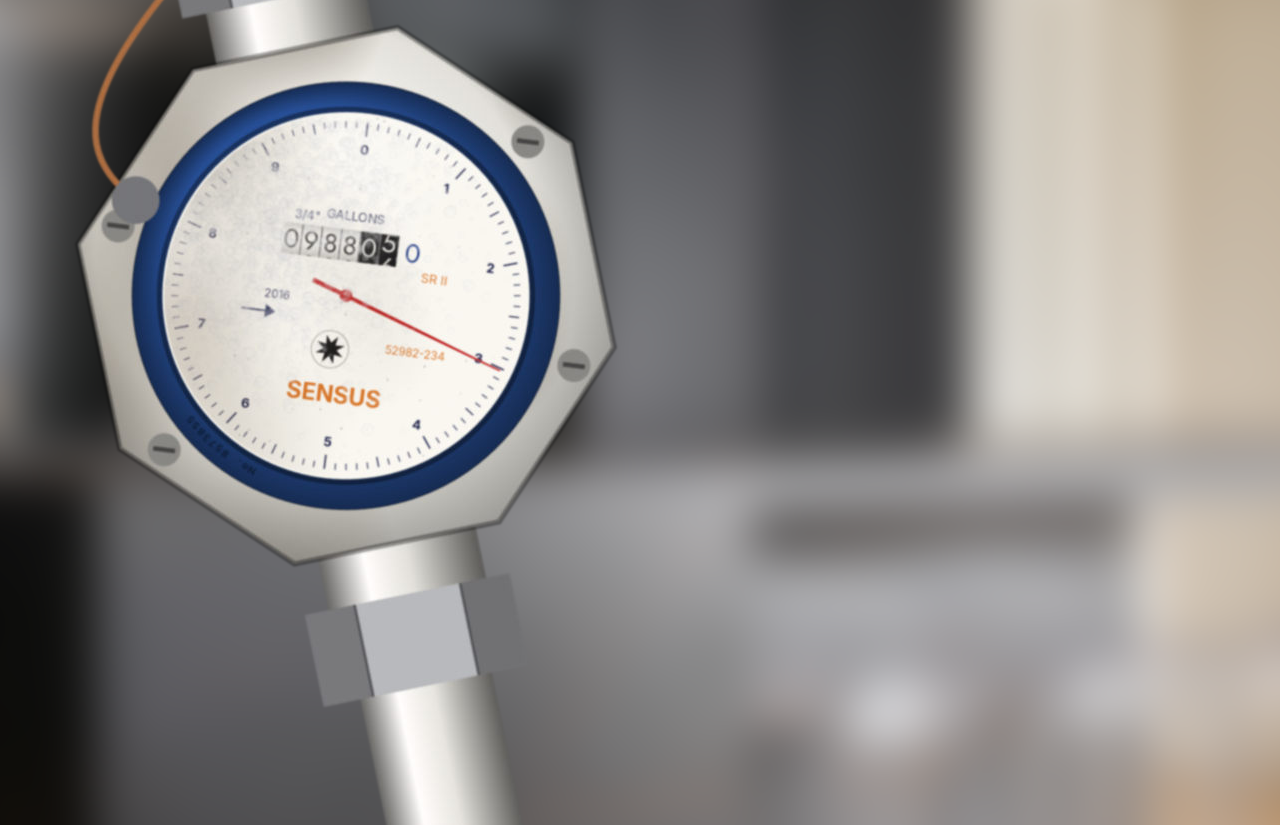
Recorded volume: 988053.0 (gal)
